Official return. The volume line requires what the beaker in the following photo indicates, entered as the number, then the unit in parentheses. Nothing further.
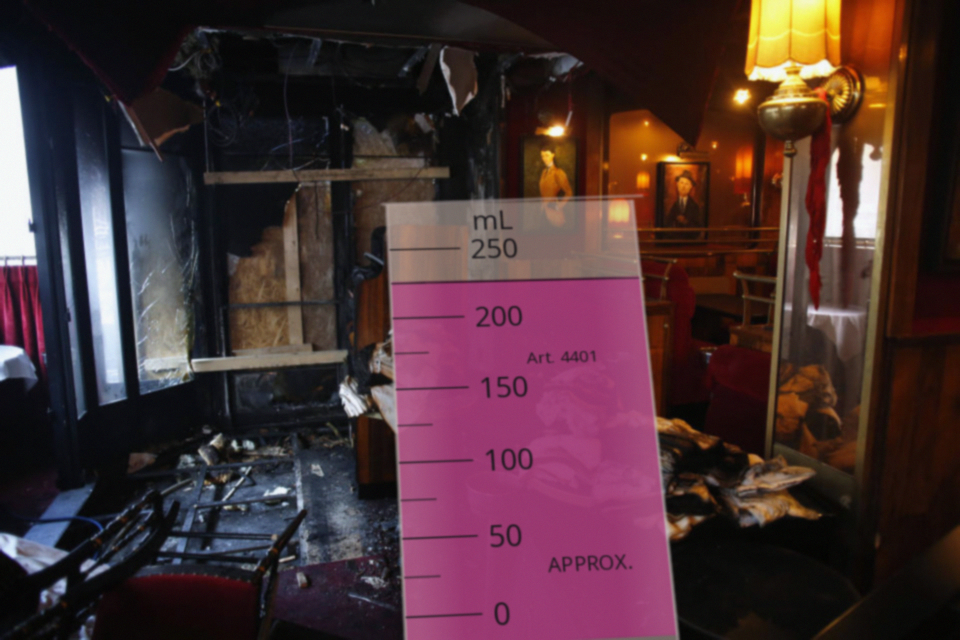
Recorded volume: 225 (mL)
